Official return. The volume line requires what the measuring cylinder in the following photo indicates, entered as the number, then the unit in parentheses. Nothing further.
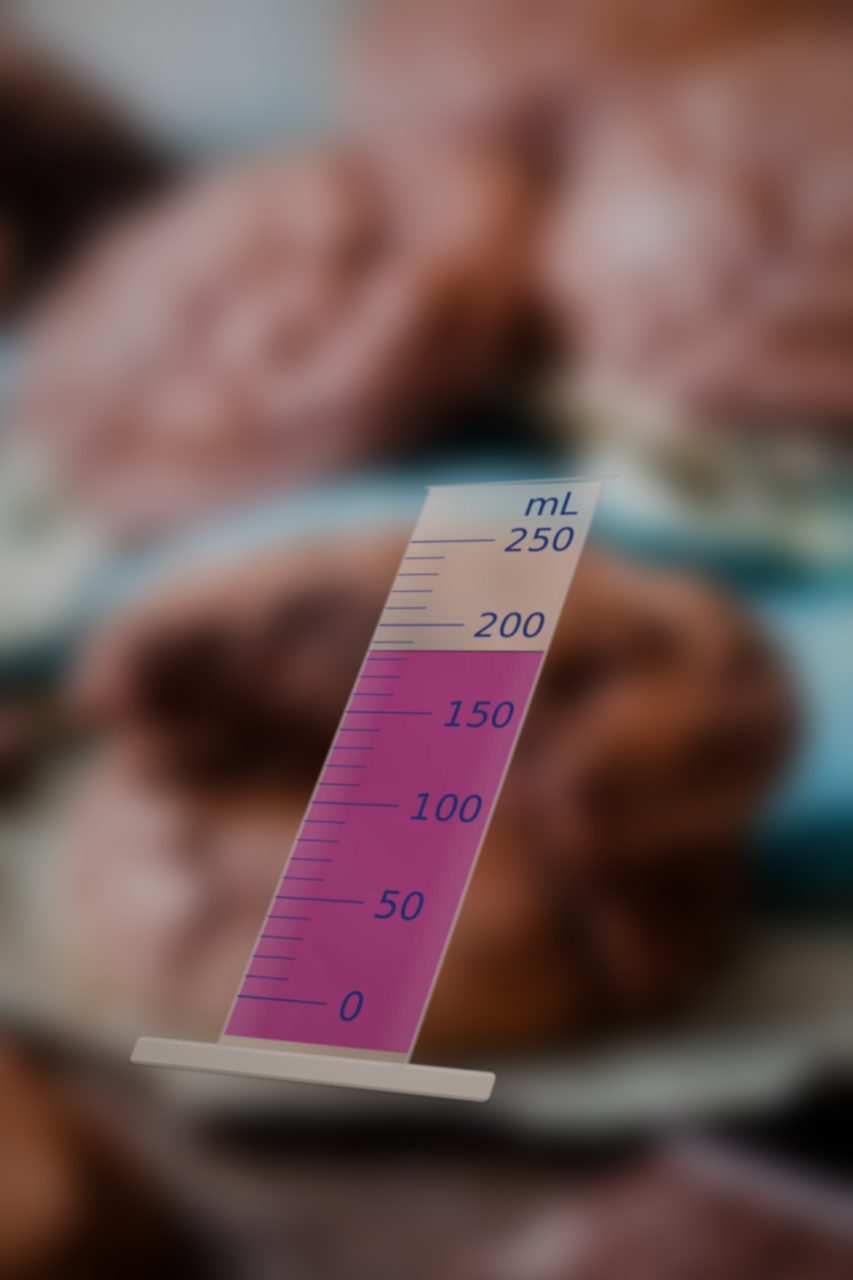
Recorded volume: 185 (mL)
